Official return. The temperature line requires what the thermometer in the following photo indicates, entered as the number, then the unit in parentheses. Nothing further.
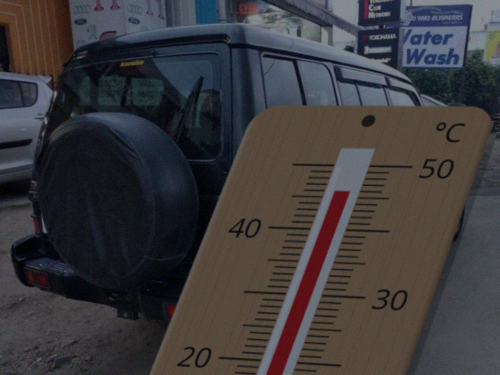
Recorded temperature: 46 (°C)
